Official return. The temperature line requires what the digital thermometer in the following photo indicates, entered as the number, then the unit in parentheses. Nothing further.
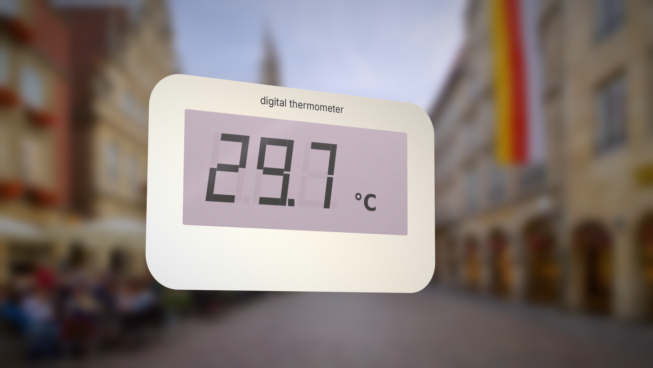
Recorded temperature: 29.7 (°C)
